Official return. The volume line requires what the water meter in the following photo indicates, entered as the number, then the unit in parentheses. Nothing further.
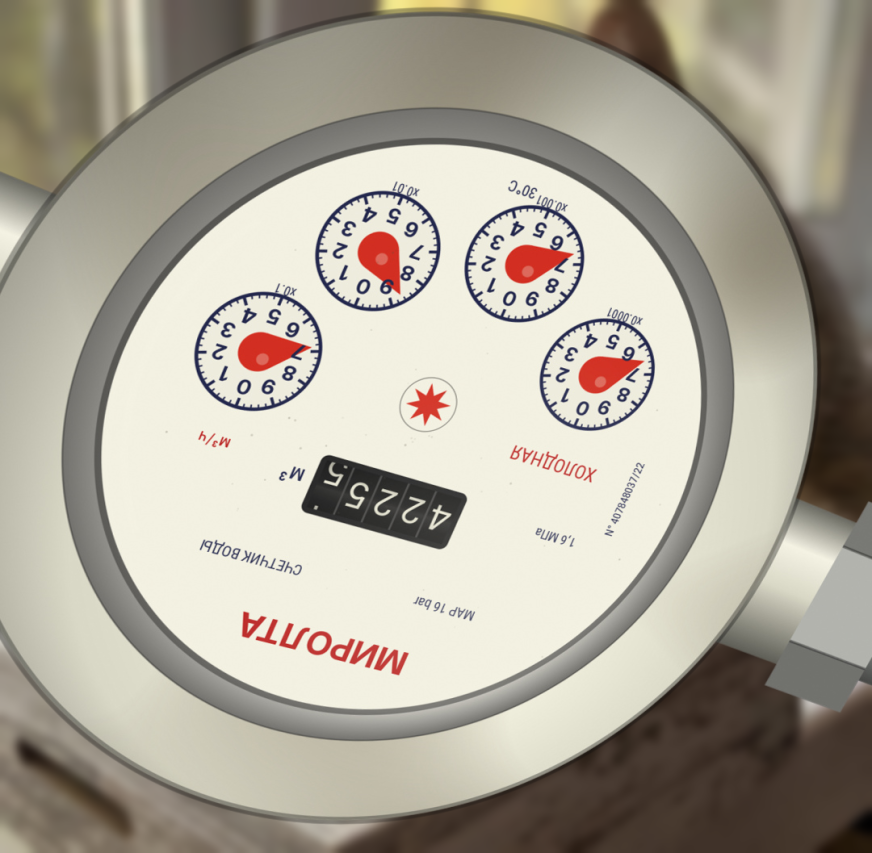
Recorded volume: 42254.6866 (m³)
